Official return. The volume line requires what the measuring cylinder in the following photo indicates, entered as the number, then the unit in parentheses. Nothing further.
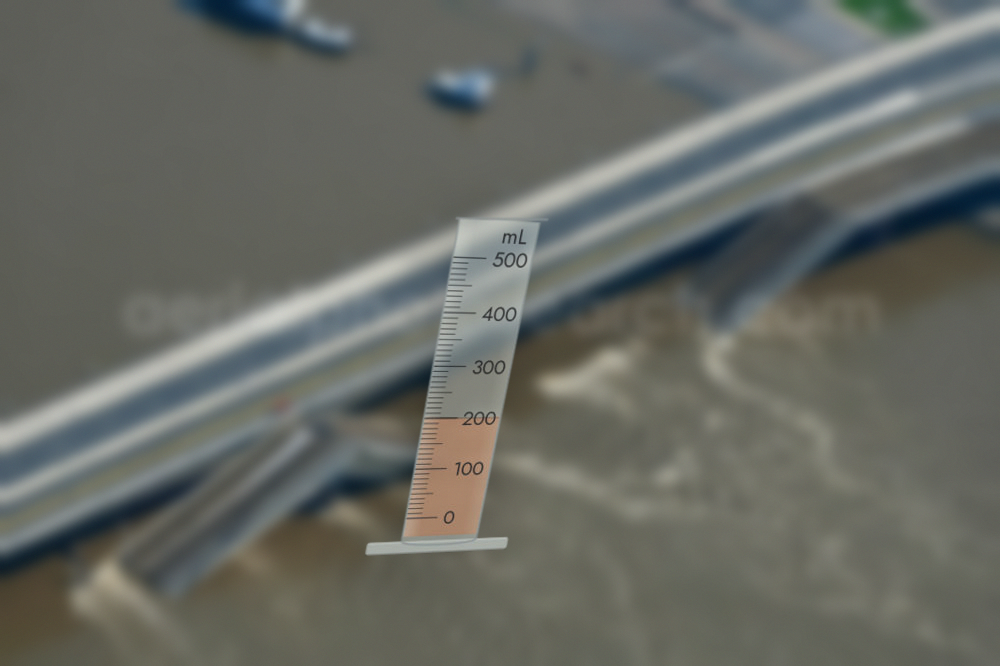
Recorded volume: 200 (mL)
